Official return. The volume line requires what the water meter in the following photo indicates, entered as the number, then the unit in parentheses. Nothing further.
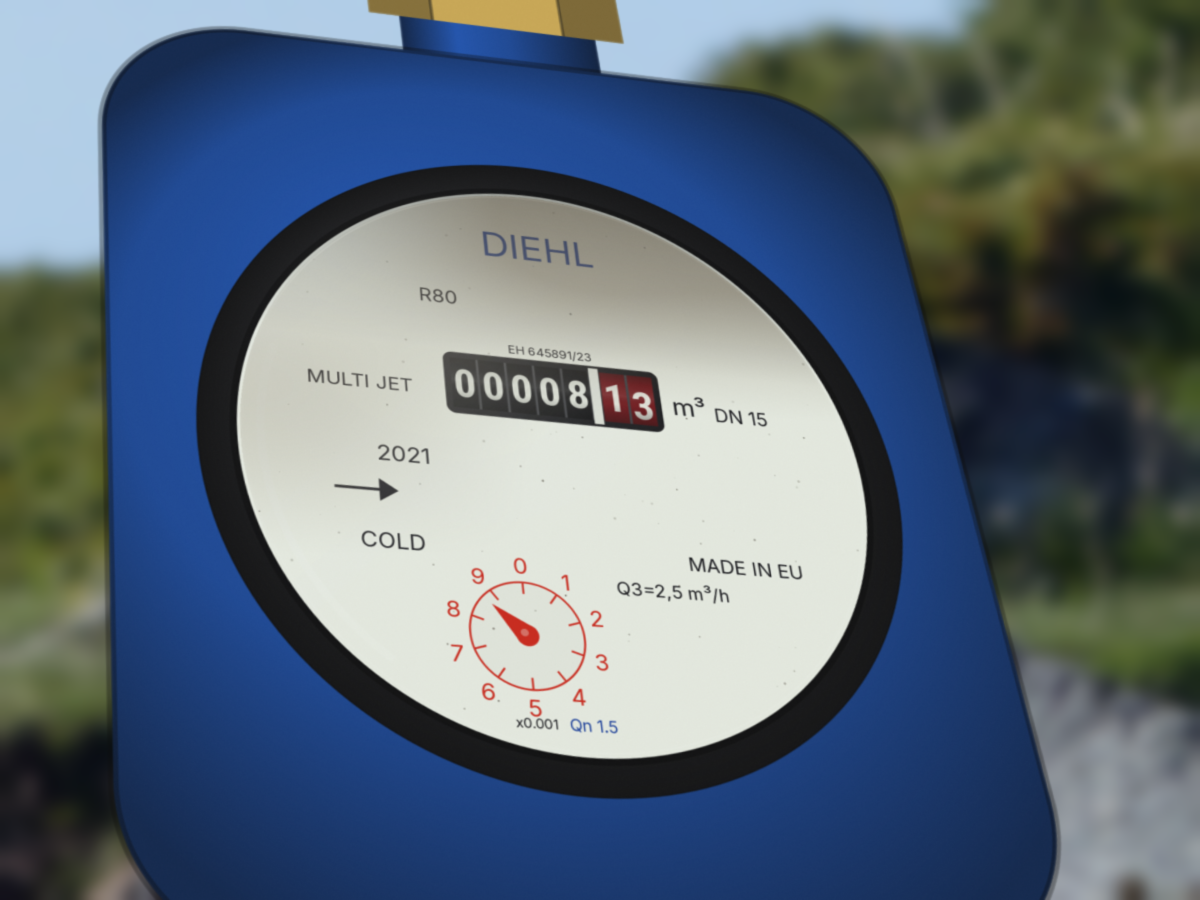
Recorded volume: 8.128 (m³)
